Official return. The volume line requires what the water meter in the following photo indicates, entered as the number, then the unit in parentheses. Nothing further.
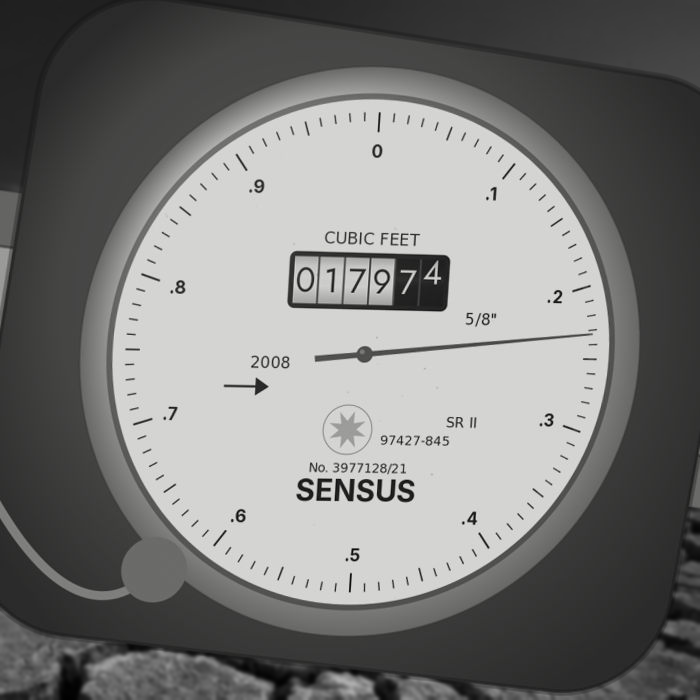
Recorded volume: 17974.23 (ft³)
